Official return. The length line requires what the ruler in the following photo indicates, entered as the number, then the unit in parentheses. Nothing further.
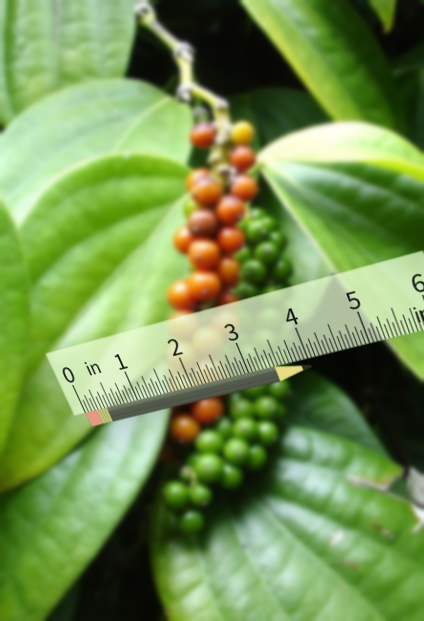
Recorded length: 4 (in)
